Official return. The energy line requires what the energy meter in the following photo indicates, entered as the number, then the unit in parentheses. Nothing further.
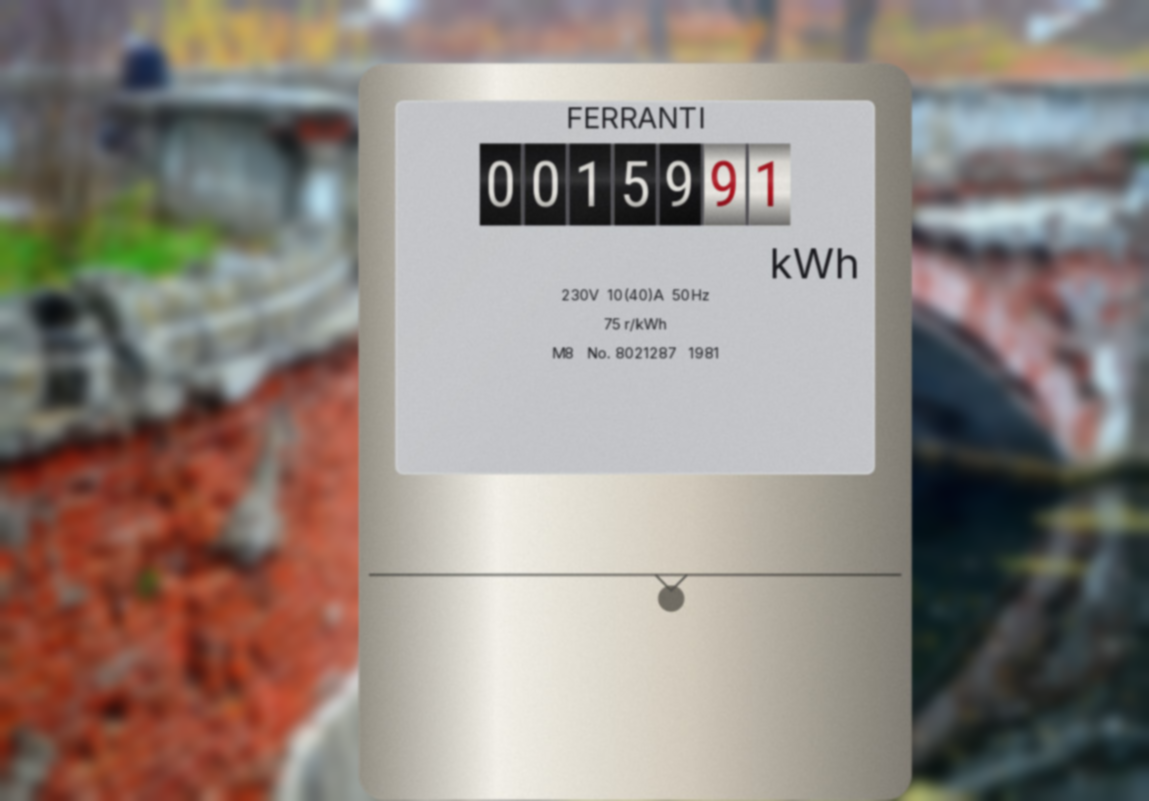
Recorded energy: 159.91 (kWh)
